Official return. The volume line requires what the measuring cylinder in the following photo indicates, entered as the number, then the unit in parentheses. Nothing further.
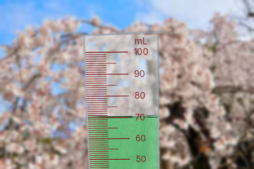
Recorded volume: 70 (mL)
